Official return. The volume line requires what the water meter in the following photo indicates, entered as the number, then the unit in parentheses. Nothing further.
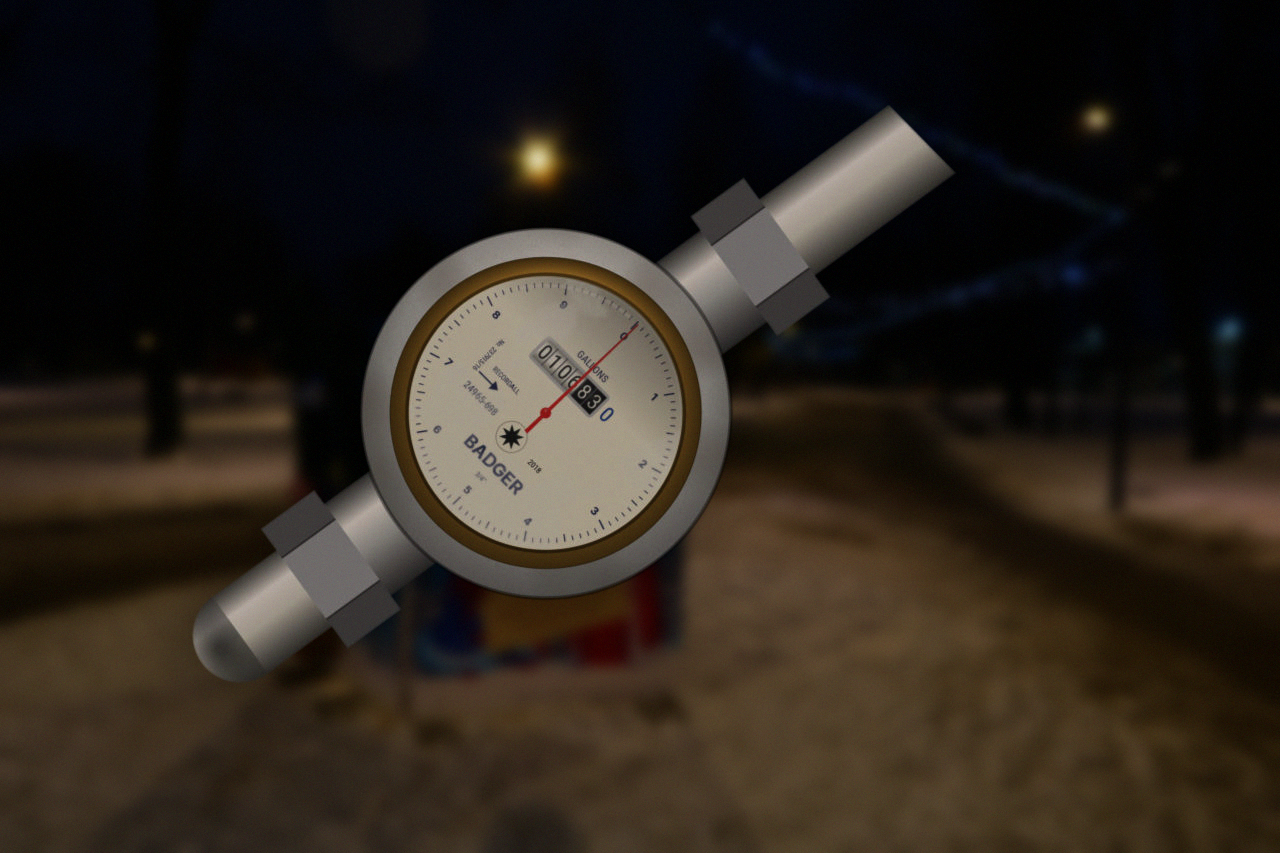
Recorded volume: 106830.0 (gal)
